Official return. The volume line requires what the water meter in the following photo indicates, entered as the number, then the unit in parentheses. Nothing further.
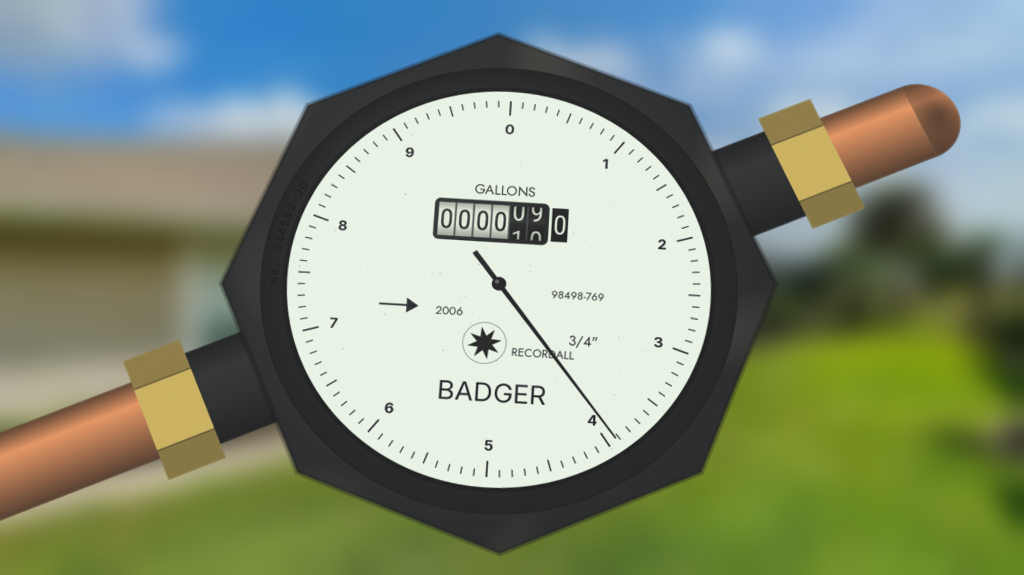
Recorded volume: 93.9 (gal)
